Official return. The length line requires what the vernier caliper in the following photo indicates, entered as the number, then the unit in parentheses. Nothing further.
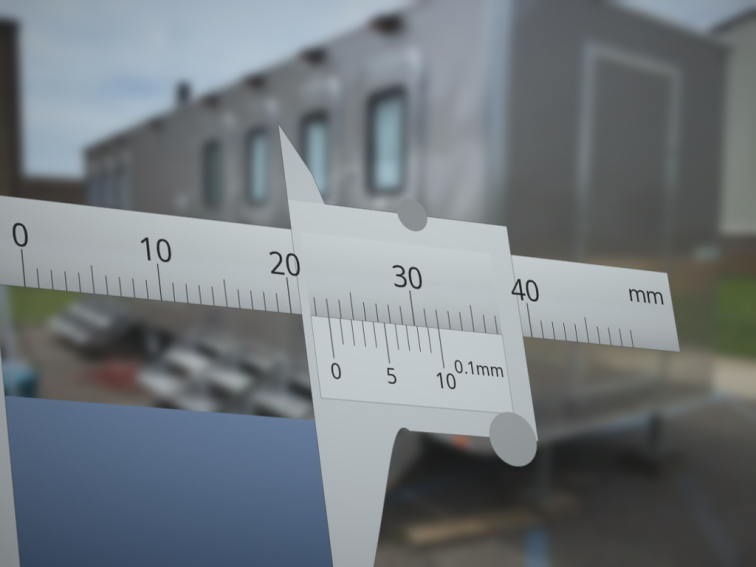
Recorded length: 23.0 (mm)
